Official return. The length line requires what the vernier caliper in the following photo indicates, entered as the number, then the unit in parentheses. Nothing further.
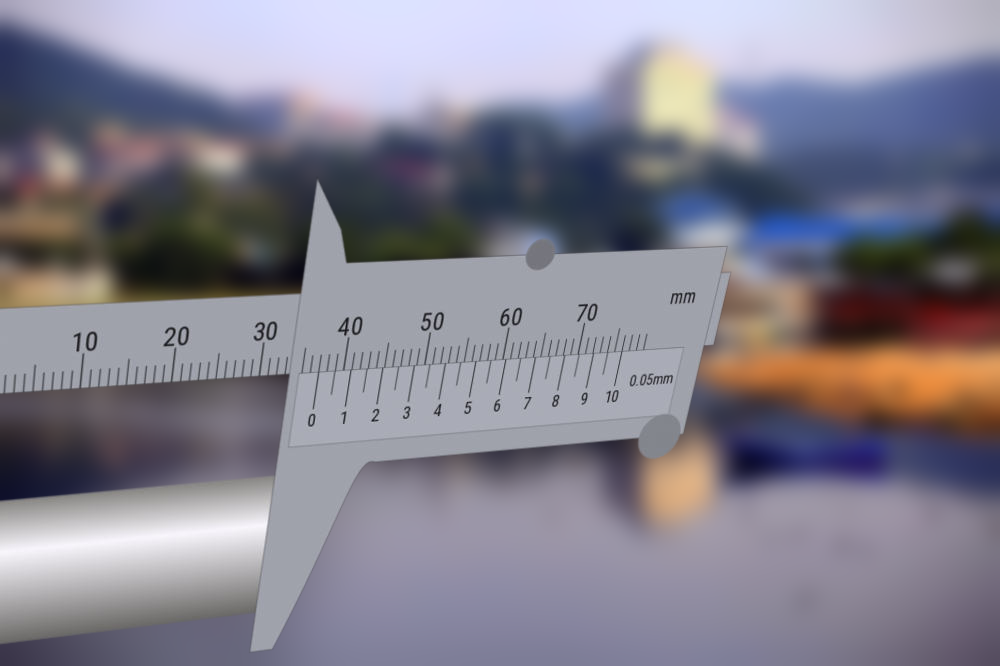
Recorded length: 37.0 (mm)
